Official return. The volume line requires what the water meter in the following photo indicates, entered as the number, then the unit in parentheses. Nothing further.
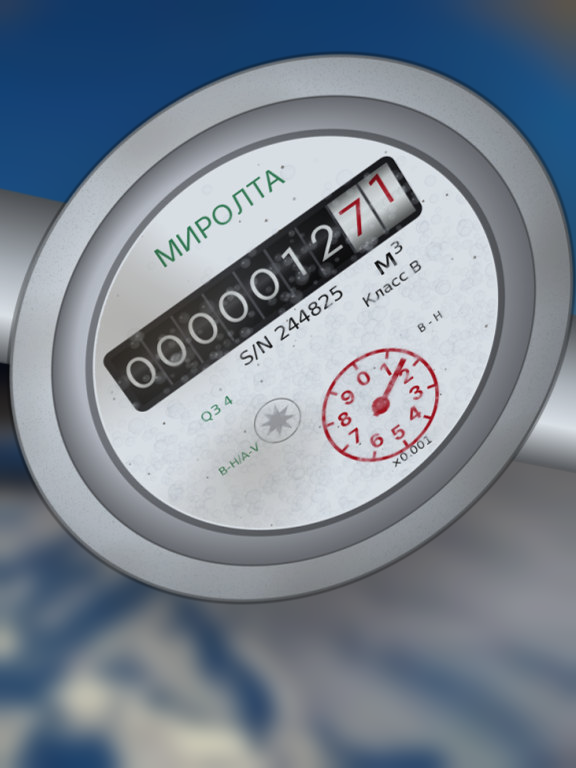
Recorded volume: 12.711 (m³)
